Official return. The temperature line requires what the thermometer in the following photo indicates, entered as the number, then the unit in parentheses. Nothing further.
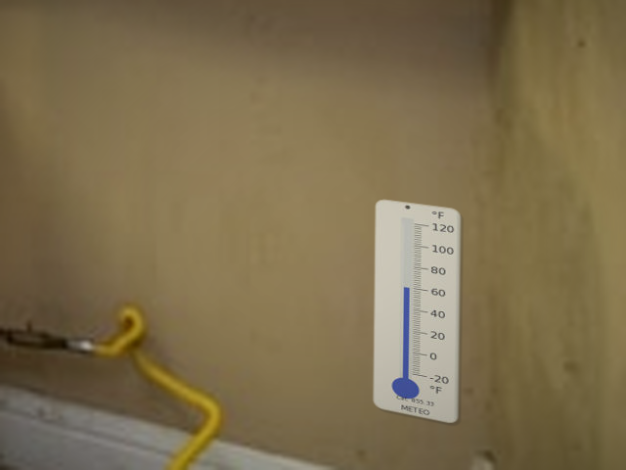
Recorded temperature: 60 (°F)
